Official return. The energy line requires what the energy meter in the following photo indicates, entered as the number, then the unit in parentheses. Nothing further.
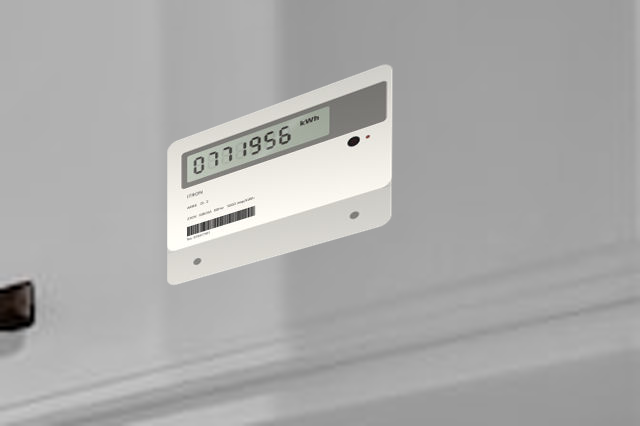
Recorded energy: 771956 (kWh)
